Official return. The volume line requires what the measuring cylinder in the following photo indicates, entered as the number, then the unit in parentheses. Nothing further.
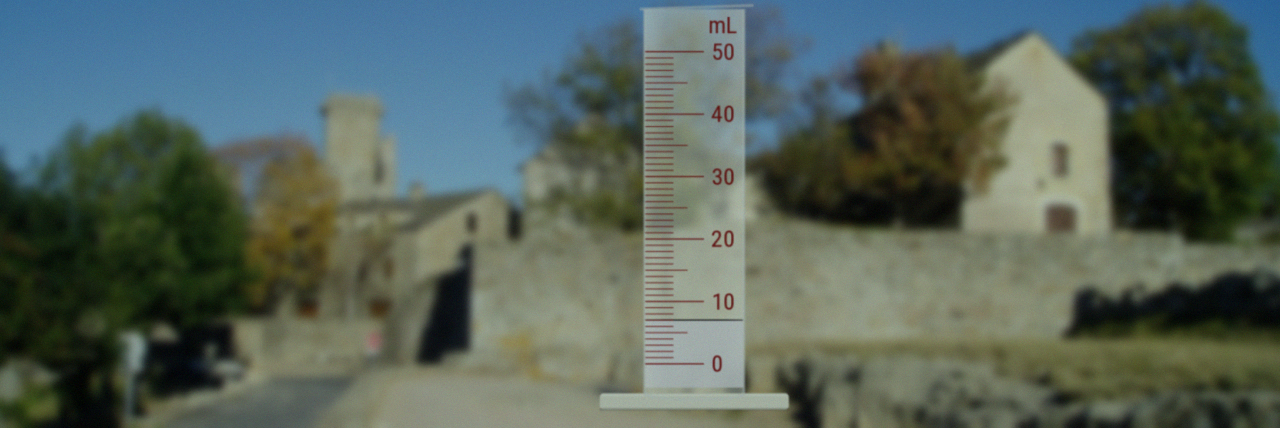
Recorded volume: 7 (mL)
